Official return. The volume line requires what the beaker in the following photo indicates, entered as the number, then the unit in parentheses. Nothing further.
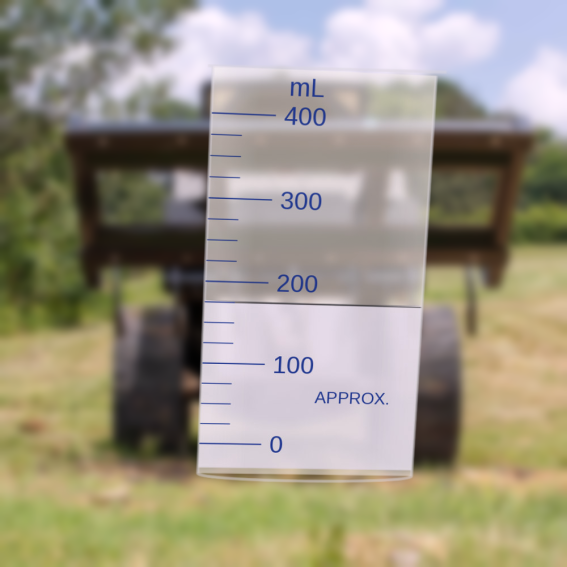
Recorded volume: 175 (mL)
